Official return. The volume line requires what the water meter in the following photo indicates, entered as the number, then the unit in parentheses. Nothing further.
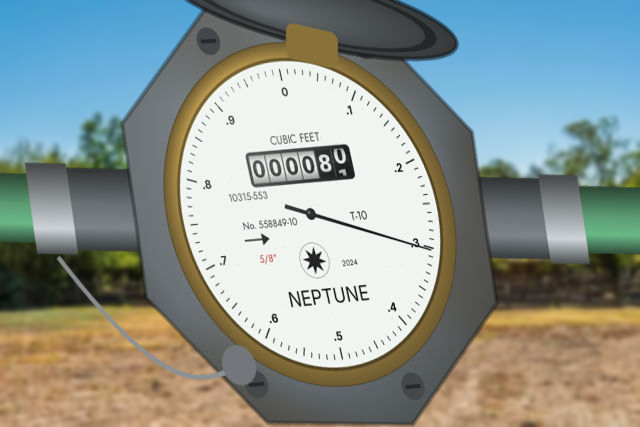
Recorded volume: 80.30 (ft³)
